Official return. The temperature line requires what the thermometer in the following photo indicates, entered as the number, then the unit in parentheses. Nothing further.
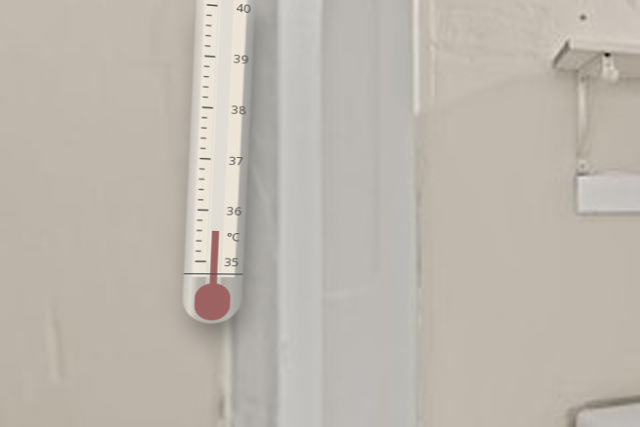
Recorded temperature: 35.6 (°C)
